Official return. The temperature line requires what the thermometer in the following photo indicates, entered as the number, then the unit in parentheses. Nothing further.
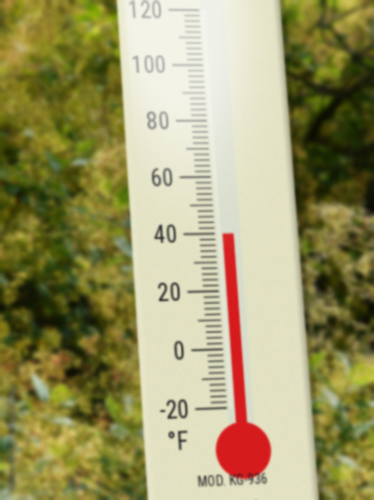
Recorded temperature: 40 (°F)
